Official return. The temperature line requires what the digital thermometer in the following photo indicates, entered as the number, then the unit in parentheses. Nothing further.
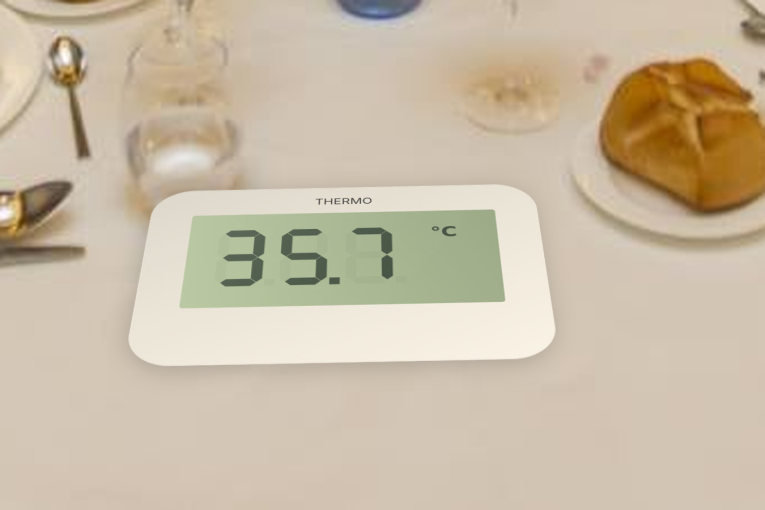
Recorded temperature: 35.7 (°C)
